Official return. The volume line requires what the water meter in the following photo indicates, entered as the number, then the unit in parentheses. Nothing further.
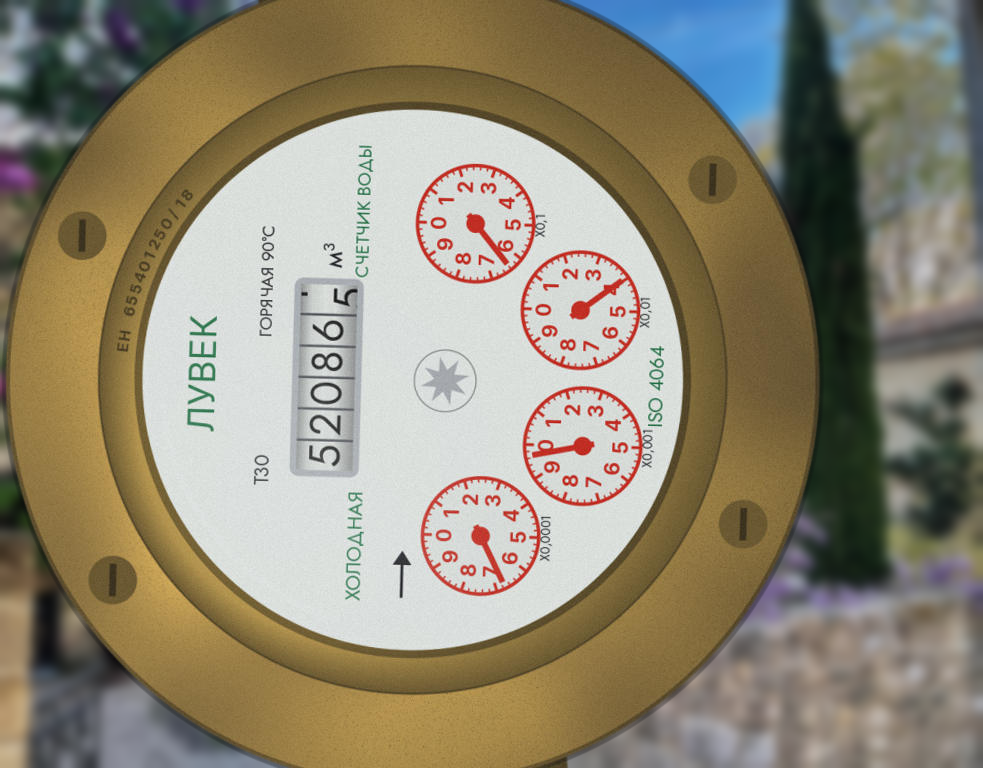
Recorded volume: 520864.6396 (m³)
